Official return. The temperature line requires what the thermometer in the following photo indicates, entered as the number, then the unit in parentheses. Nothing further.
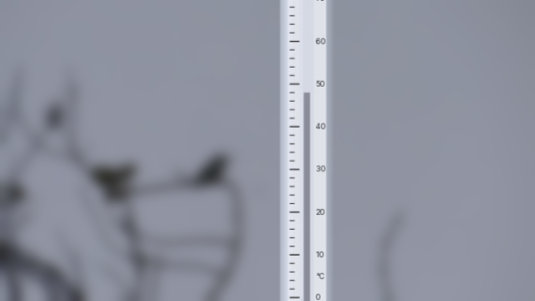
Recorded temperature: 48 (°C)
